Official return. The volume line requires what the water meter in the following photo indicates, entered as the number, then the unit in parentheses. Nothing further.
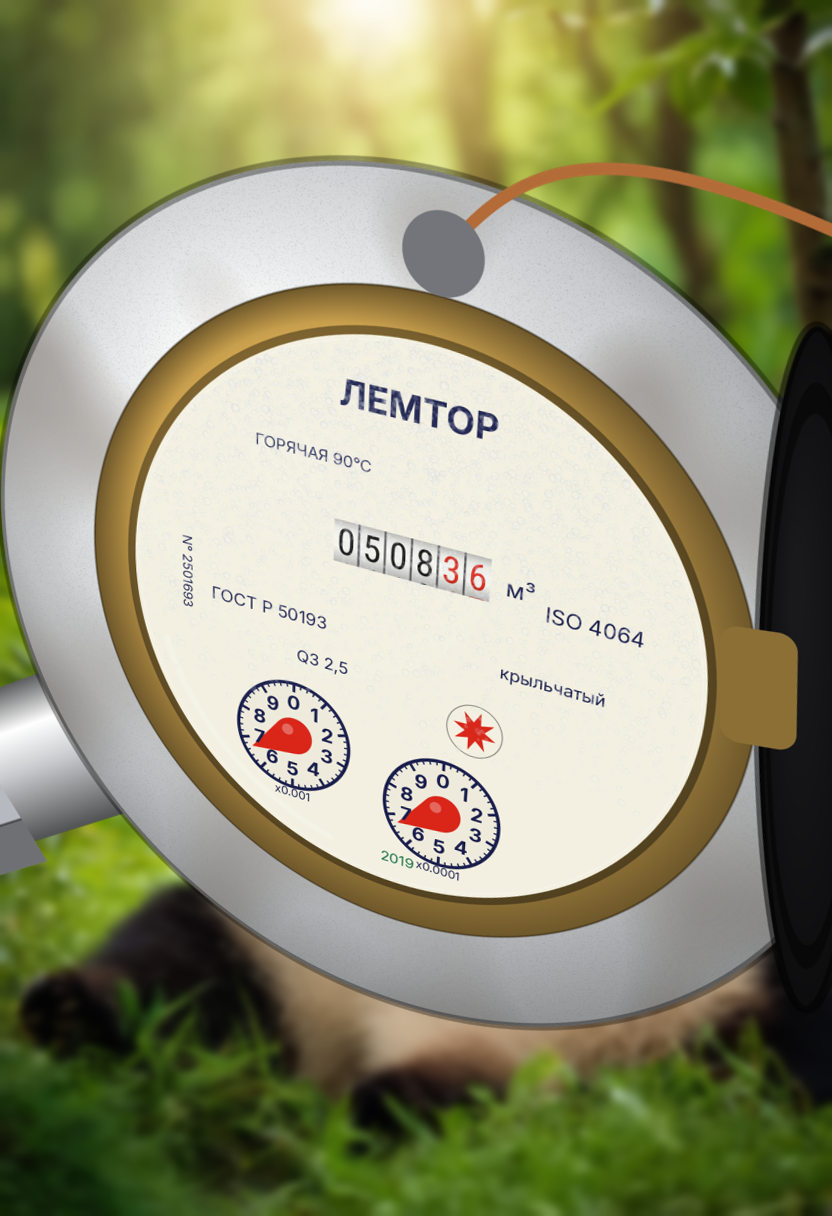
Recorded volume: 508.3666 (m³)
